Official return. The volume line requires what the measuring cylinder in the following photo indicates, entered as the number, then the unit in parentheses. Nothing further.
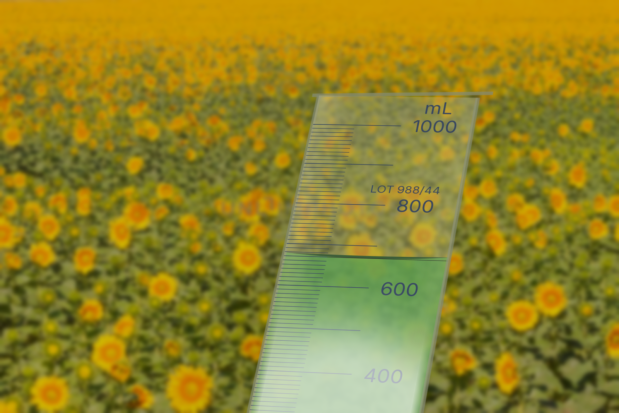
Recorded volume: 670 (mL)
